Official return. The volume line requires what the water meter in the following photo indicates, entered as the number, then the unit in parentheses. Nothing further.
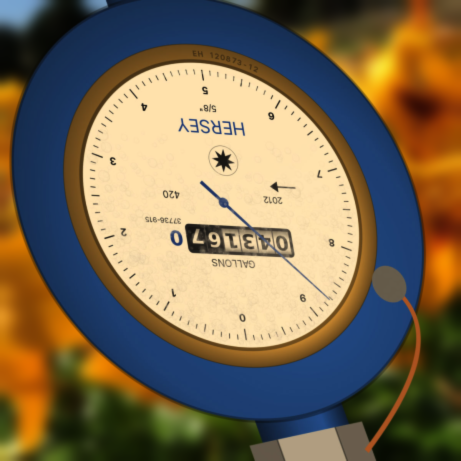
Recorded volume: 431668.7 (gal)
